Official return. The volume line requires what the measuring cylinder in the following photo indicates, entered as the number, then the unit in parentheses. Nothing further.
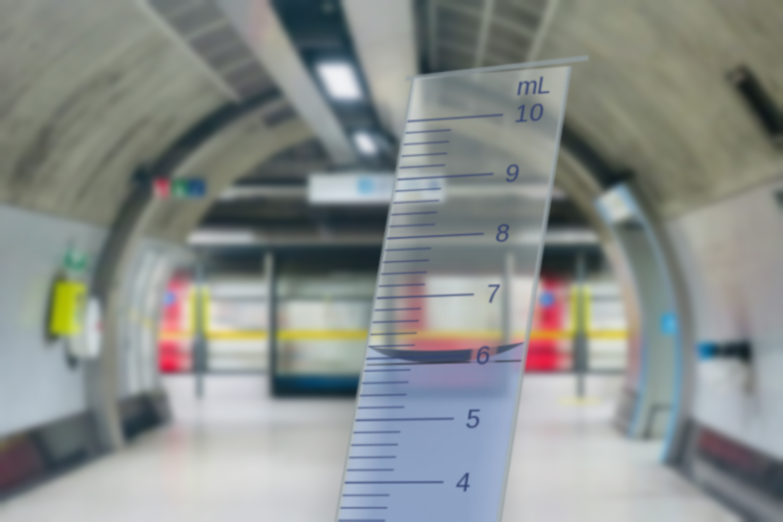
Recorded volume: 5.9 (mL)
